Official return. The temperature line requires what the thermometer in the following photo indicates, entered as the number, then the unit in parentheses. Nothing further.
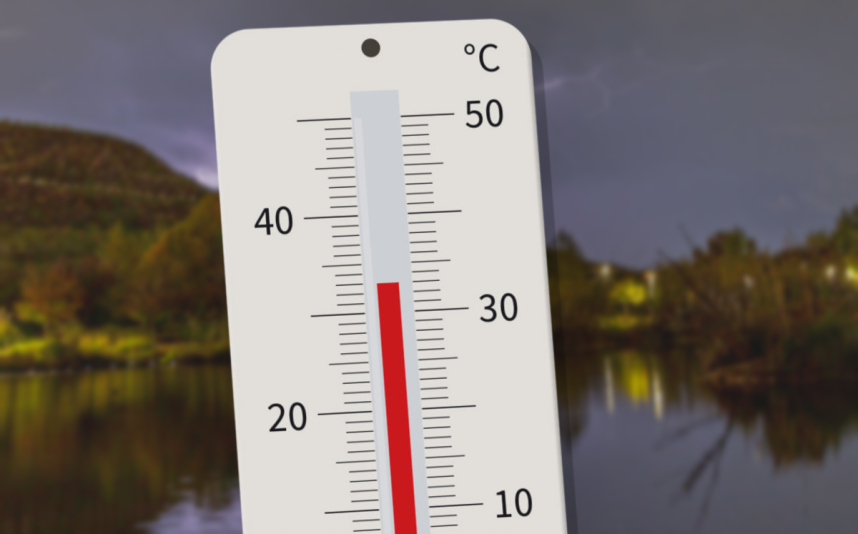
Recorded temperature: 33 (°C)
